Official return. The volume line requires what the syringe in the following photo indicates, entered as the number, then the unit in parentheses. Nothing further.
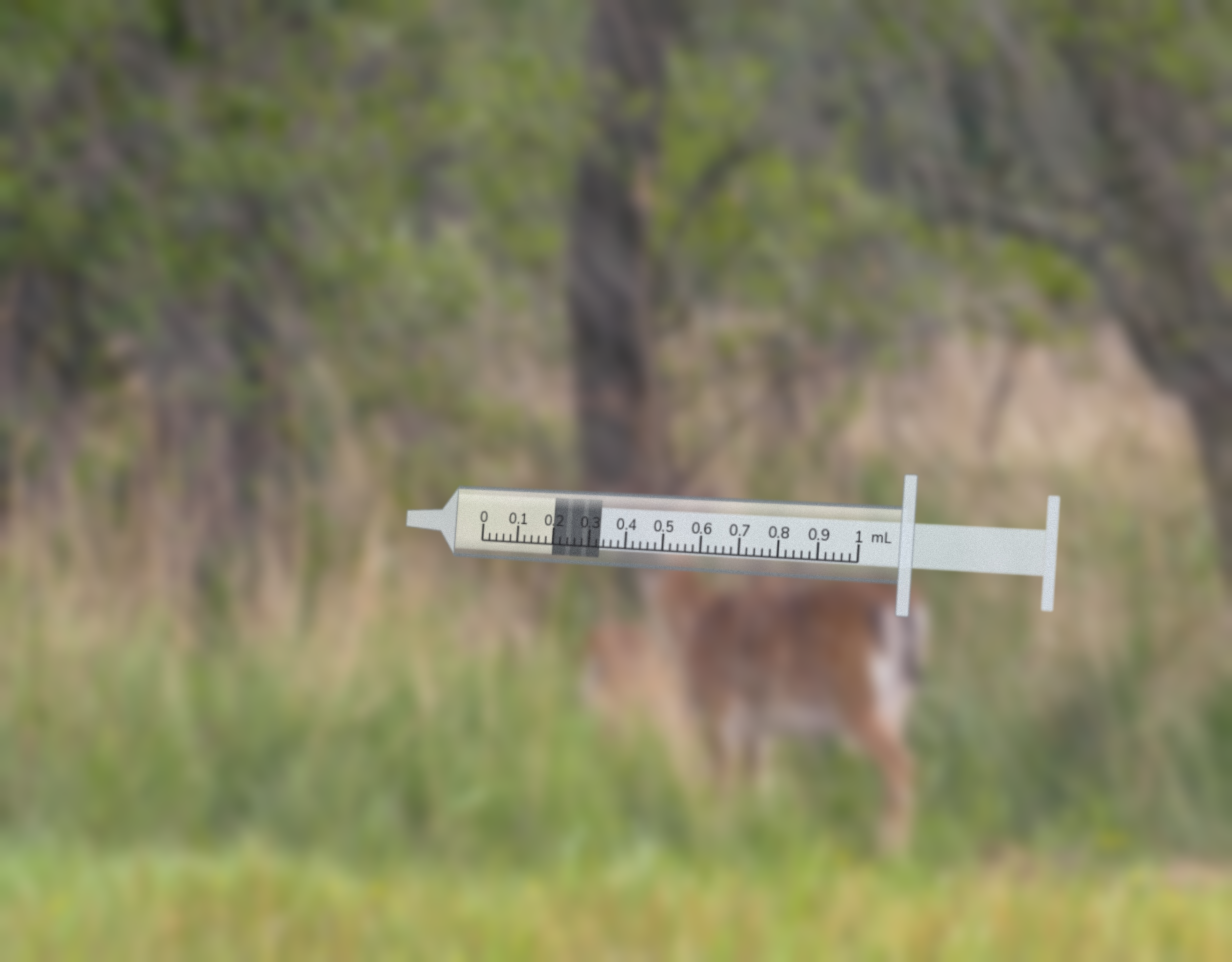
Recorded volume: 0.2 (mL)
